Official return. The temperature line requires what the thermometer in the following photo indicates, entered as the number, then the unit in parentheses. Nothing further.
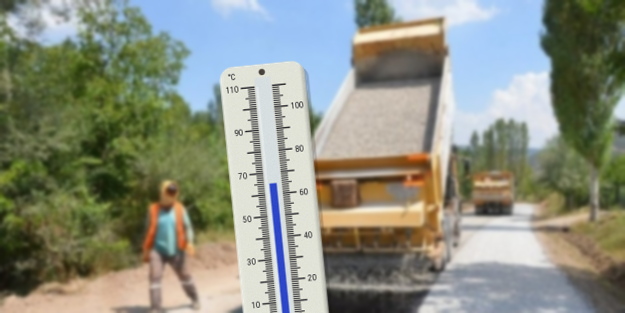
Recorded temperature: 65 (°C)
